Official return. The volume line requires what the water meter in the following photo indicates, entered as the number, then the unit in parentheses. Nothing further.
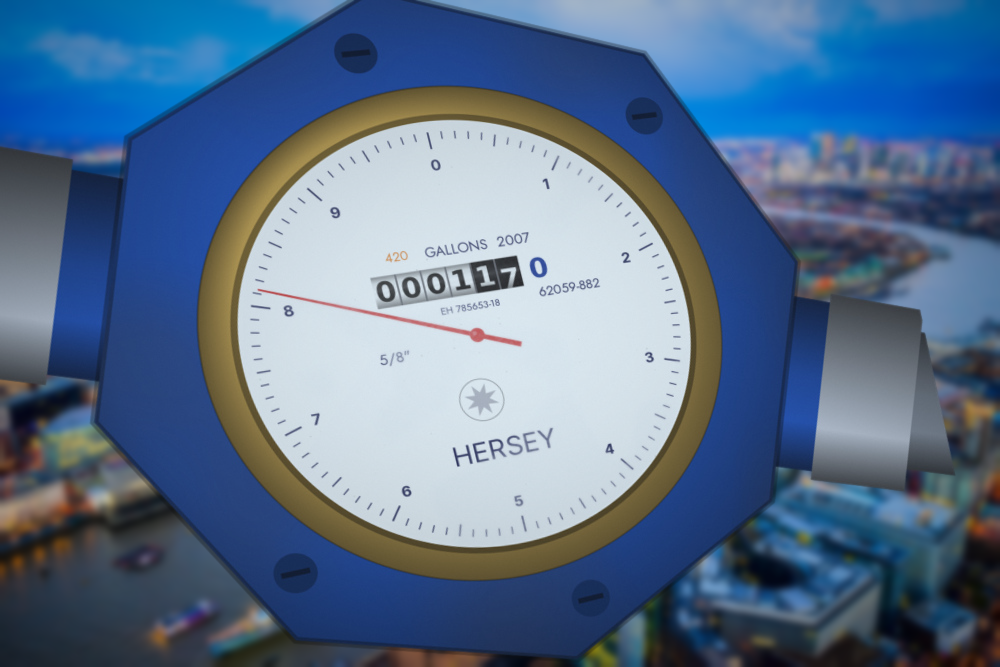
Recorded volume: 1168.1 (gal)
